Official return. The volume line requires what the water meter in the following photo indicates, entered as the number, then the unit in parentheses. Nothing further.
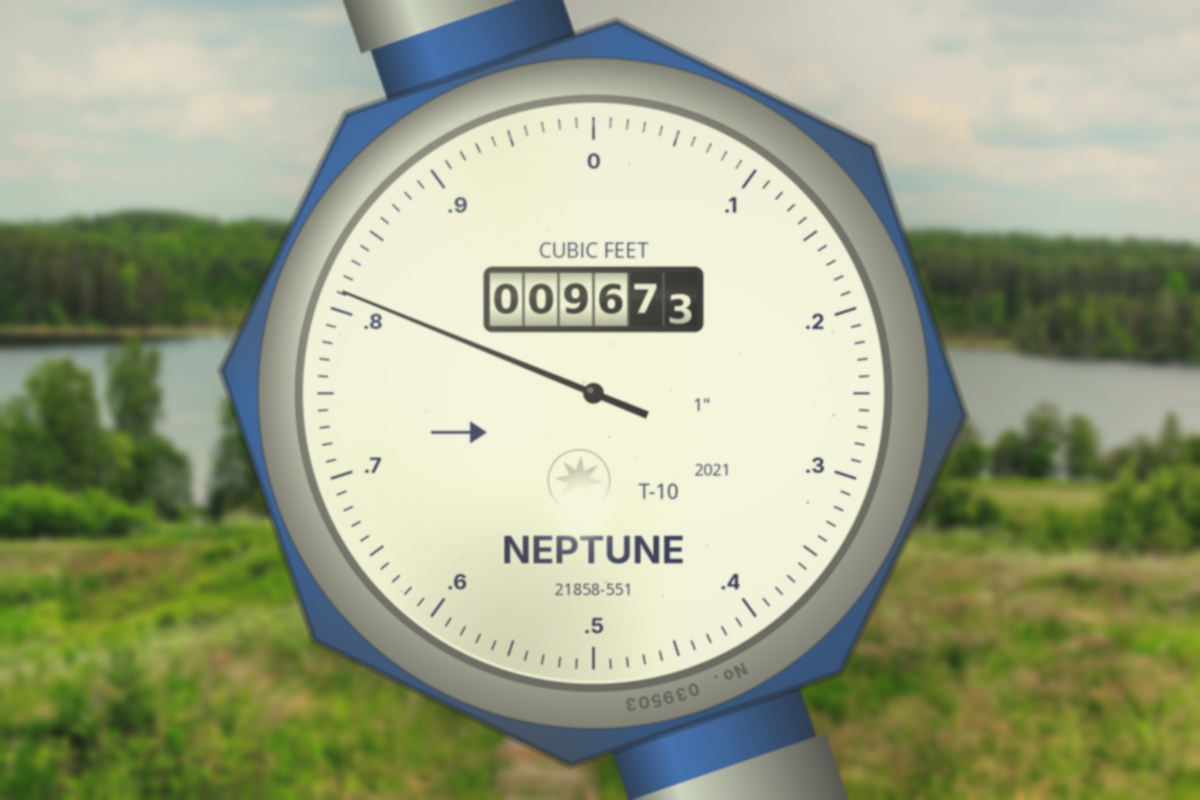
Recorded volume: 9672.81 (ft³)
